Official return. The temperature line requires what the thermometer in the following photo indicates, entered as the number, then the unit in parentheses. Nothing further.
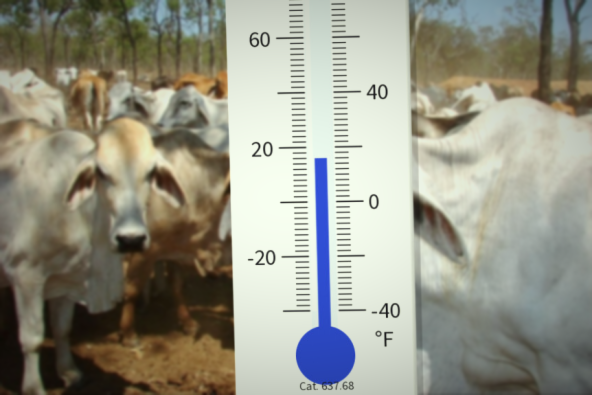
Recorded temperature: 16 (°F)
